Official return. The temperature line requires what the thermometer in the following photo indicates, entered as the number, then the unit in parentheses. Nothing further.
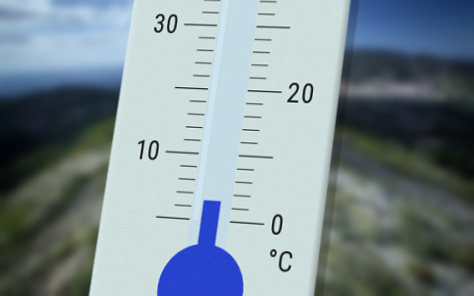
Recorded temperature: 3 (°C)
